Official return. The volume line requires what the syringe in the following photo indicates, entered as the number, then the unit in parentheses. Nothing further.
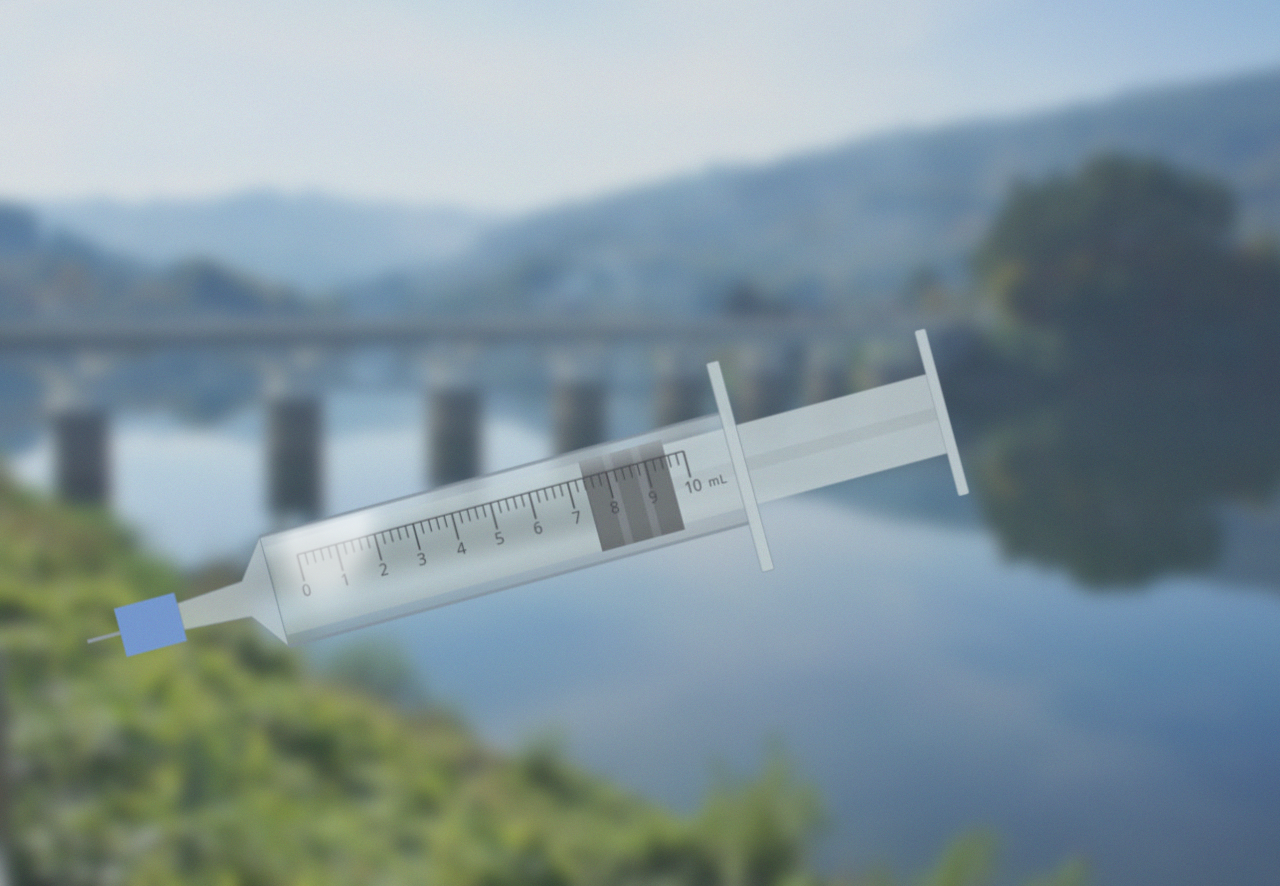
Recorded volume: 7.4 (mL)
